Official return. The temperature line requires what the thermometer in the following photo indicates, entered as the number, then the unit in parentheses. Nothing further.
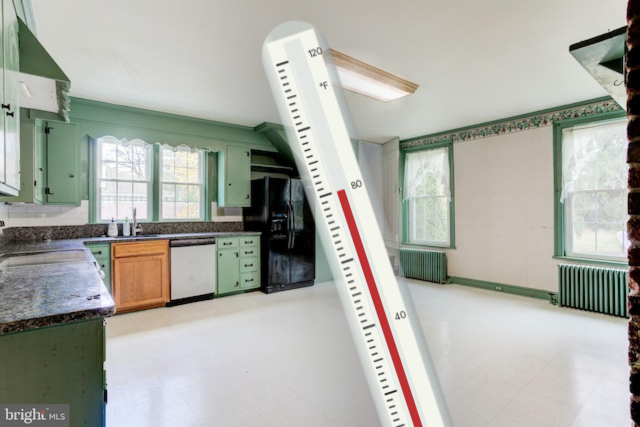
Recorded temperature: 80 (°F)
